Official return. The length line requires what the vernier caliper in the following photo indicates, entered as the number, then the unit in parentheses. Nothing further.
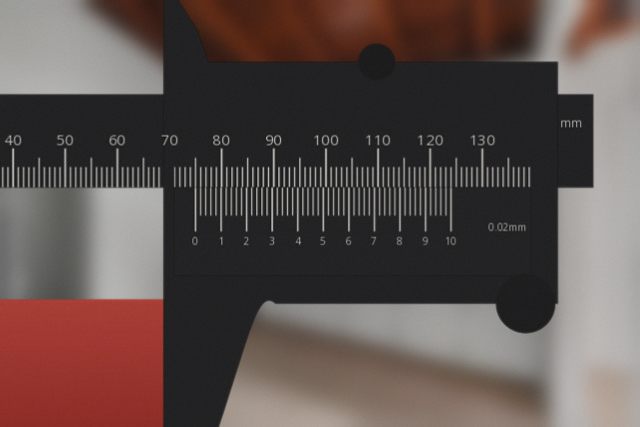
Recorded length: 75.0 (mm)
